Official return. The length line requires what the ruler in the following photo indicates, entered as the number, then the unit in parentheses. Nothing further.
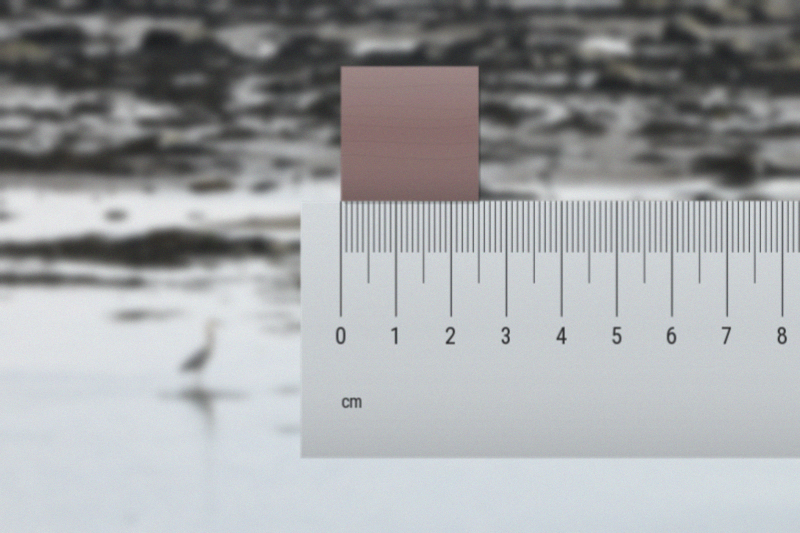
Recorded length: 2.5 (cm)
